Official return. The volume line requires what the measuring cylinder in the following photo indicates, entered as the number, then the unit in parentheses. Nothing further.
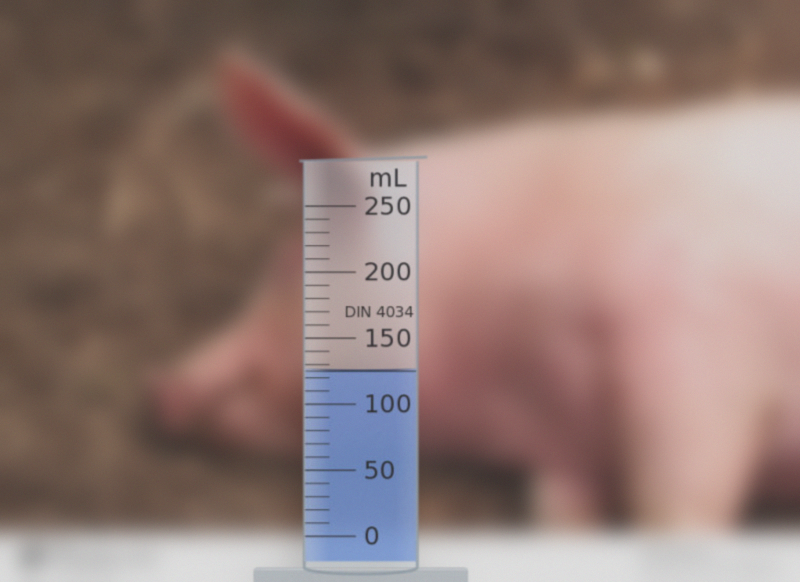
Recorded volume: 125 (mL)
